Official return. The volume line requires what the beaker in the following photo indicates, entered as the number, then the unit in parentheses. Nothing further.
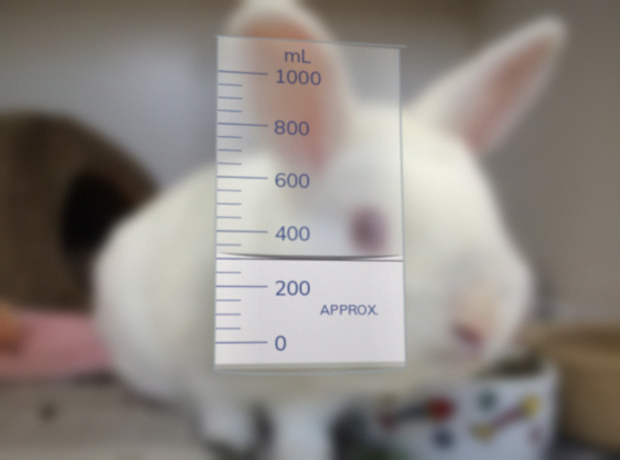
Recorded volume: 300 (mL)
